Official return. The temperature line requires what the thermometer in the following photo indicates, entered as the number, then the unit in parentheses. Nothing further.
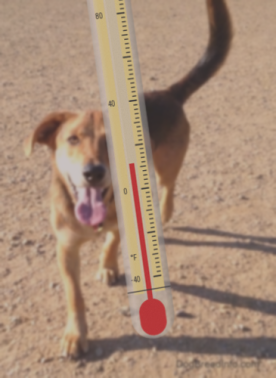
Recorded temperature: 12 (°F)
